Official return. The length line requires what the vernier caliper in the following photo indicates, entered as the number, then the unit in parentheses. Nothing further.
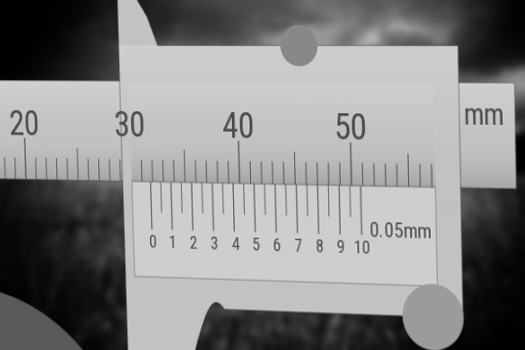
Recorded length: 31.8 (mm)
